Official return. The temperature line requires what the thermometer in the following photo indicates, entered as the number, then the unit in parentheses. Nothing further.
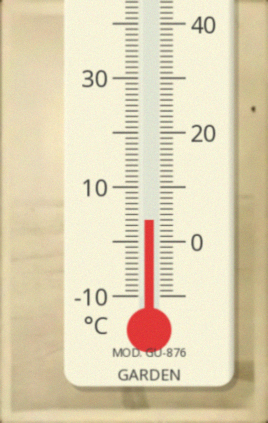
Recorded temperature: 4 (°C)
